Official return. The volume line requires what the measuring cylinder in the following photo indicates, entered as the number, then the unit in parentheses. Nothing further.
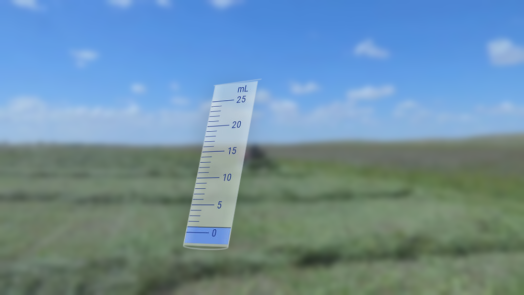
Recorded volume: 1 (mL)
